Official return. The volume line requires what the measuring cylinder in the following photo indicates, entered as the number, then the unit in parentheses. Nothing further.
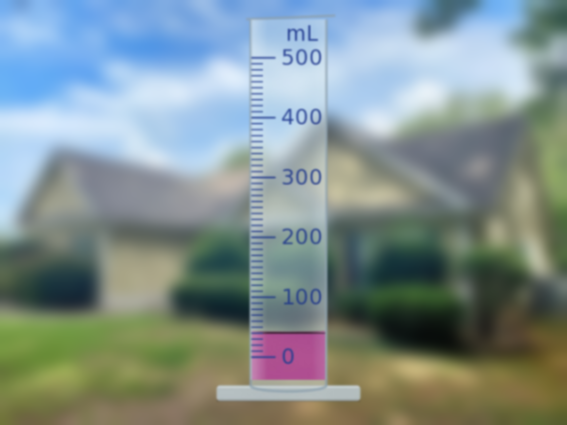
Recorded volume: 40 (mL)
